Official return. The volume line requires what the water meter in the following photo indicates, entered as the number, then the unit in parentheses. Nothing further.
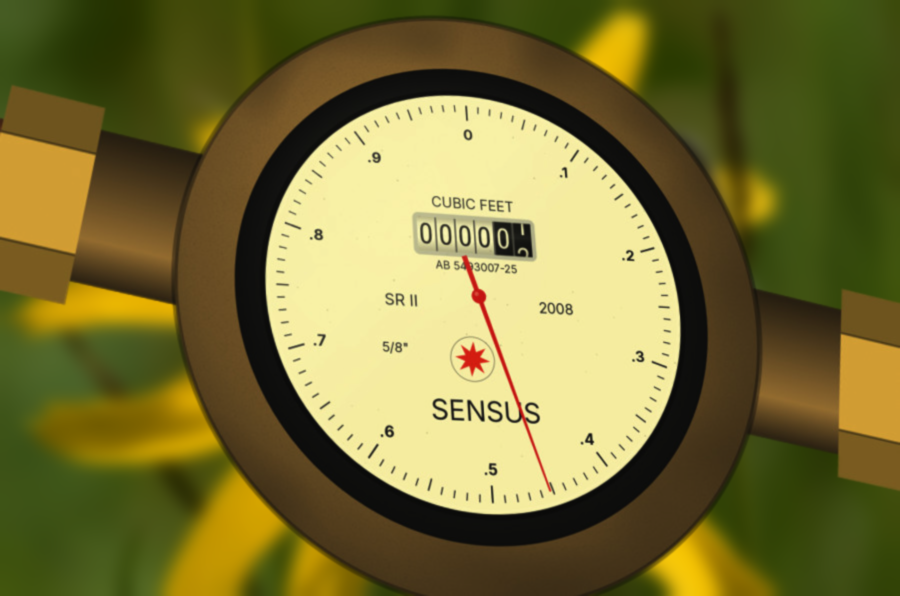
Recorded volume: 1.45 (ft³)
